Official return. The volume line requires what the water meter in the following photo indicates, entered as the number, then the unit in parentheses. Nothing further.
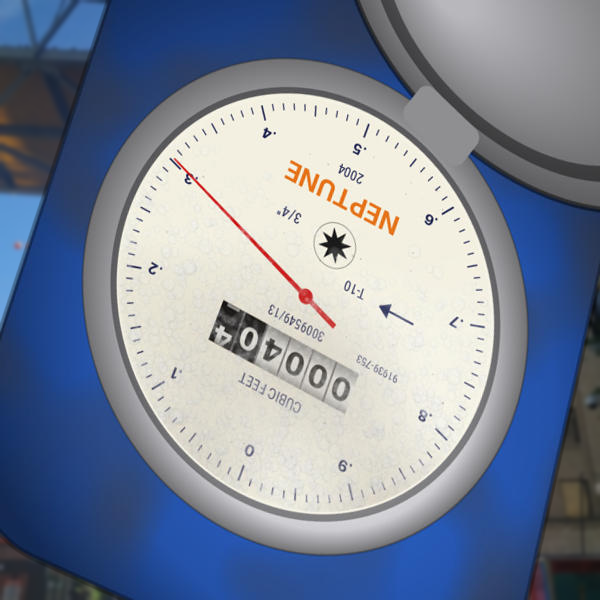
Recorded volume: 404.30 (ft³)
